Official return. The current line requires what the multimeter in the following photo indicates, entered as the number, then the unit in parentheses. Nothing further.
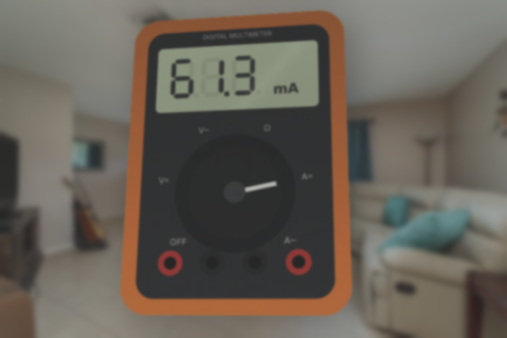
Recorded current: 61.3 (mA)
